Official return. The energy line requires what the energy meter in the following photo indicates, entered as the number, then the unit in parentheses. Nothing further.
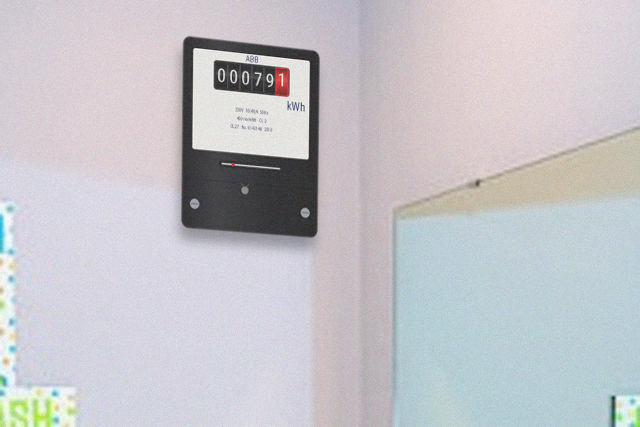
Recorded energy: 79.1 (kWh)
